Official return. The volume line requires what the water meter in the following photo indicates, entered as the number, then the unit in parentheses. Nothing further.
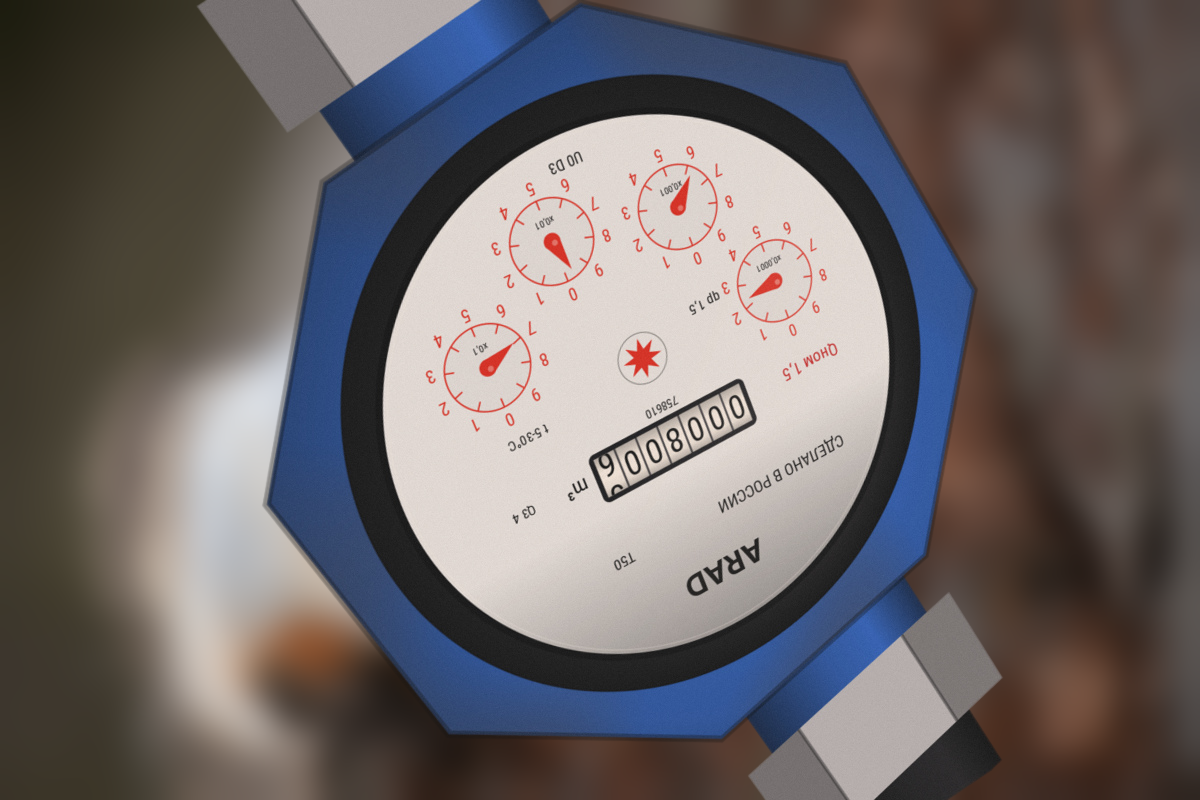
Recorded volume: 8005.6962 (m³)
